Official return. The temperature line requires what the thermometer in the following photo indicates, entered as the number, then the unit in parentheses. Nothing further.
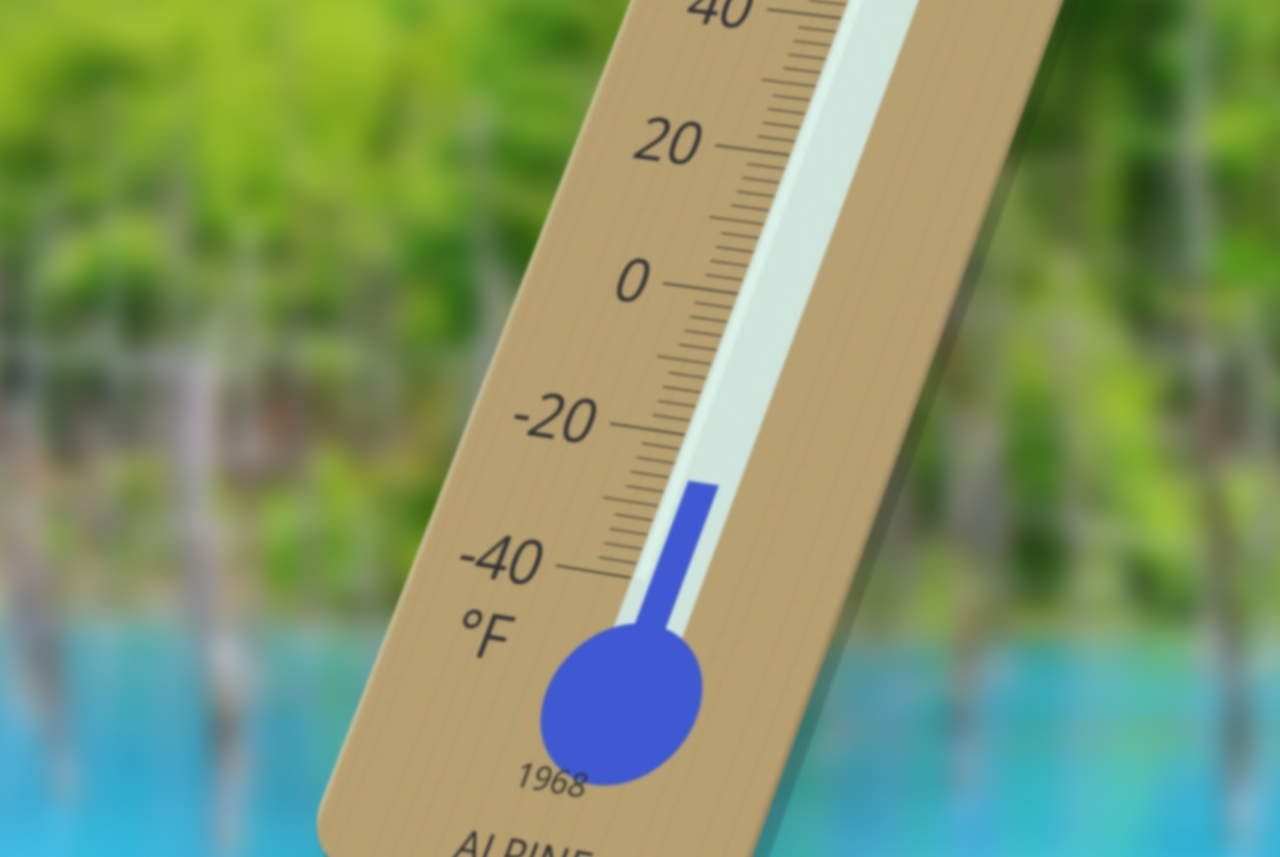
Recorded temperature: -26 (°F)
